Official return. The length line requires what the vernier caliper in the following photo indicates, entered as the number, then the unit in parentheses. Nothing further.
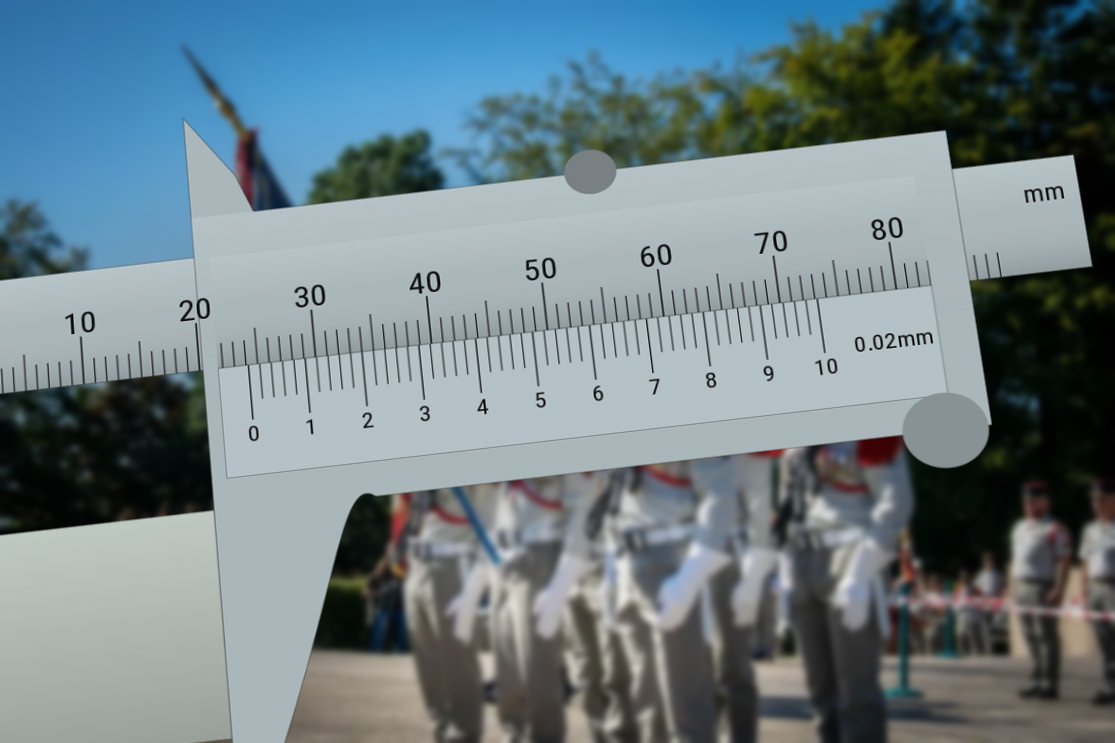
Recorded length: 24.2 (mm)
